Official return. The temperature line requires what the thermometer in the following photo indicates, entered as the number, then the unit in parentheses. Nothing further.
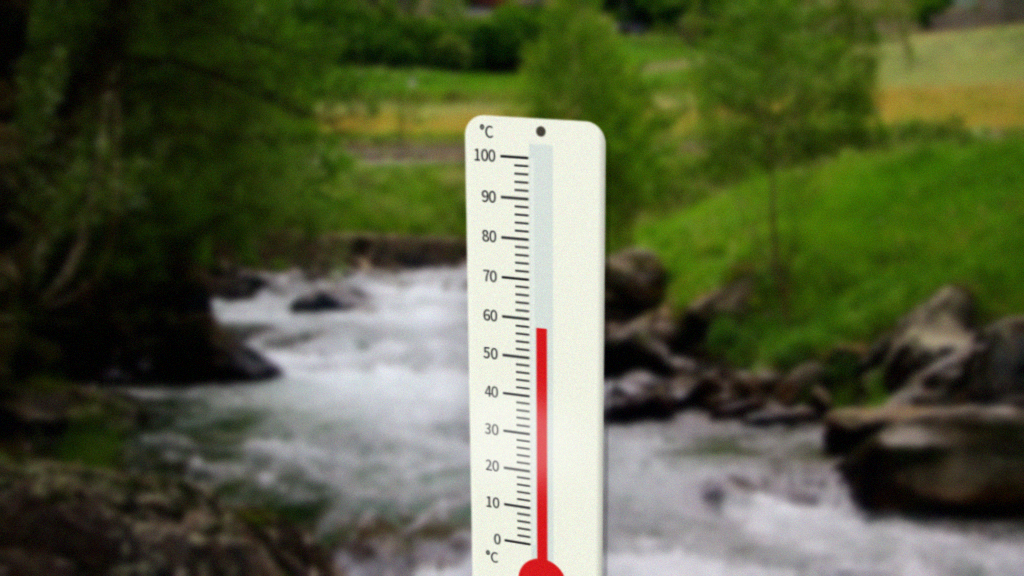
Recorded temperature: 58 (°C)
